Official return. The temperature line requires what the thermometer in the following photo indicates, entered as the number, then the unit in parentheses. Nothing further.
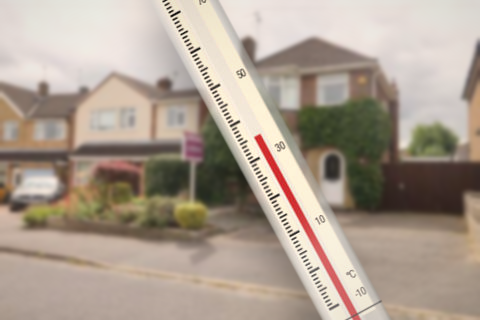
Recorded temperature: 35 (°C)
